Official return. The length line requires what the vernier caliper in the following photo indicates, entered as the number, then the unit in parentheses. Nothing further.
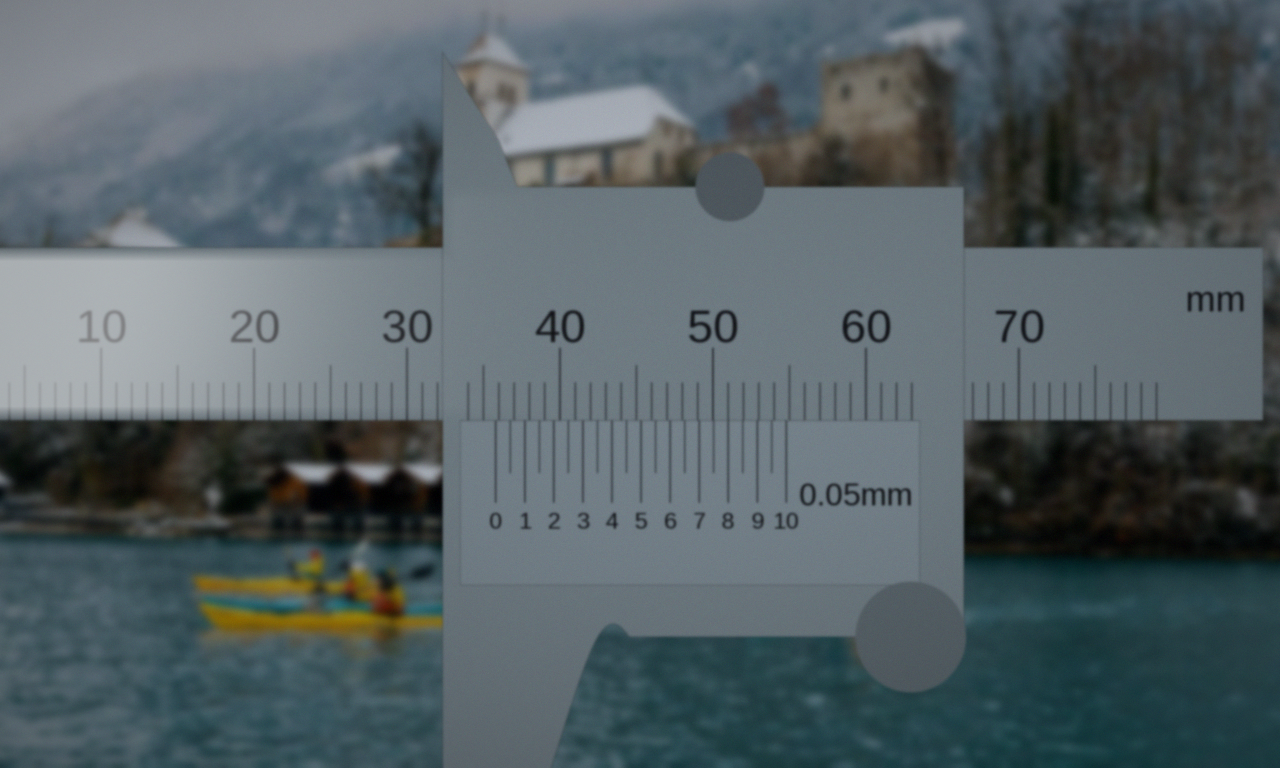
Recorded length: 35.8 (mm)
